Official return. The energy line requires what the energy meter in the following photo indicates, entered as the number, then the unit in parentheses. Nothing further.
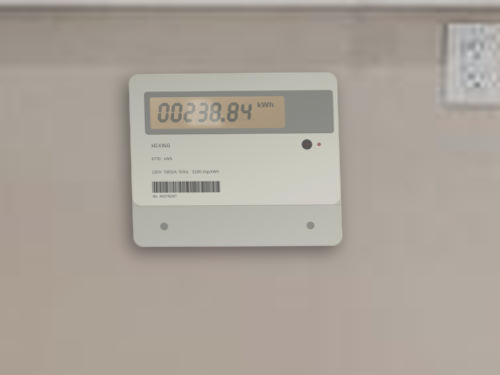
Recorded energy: 238.84 (kWh)
